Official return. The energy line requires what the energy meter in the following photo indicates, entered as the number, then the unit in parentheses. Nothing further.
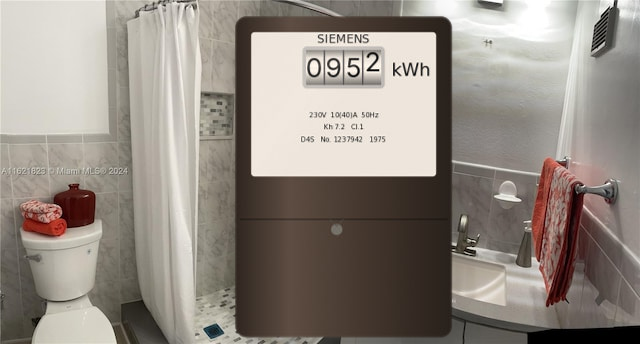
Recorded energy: 952 (kWh)
